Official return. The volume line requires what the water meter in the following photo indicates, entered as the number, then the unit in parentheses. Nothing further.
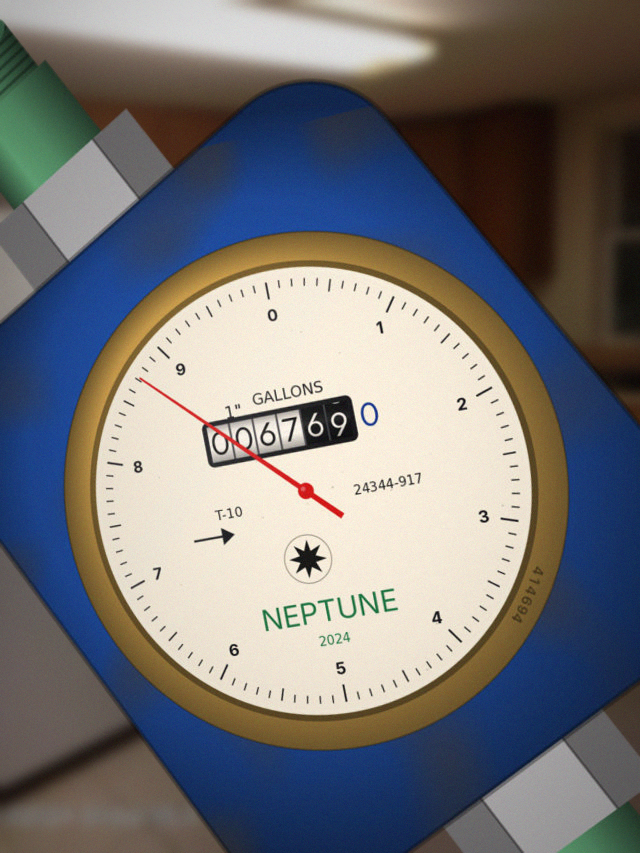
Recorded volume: 67688.7 (gal)
